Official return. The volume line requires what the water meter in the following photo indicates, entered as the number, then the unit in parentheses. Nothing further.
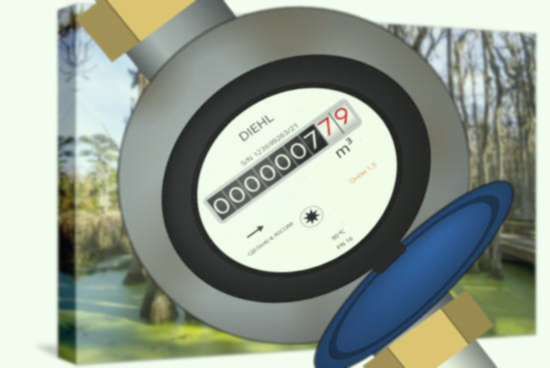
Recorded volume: 7.79 (m³)
